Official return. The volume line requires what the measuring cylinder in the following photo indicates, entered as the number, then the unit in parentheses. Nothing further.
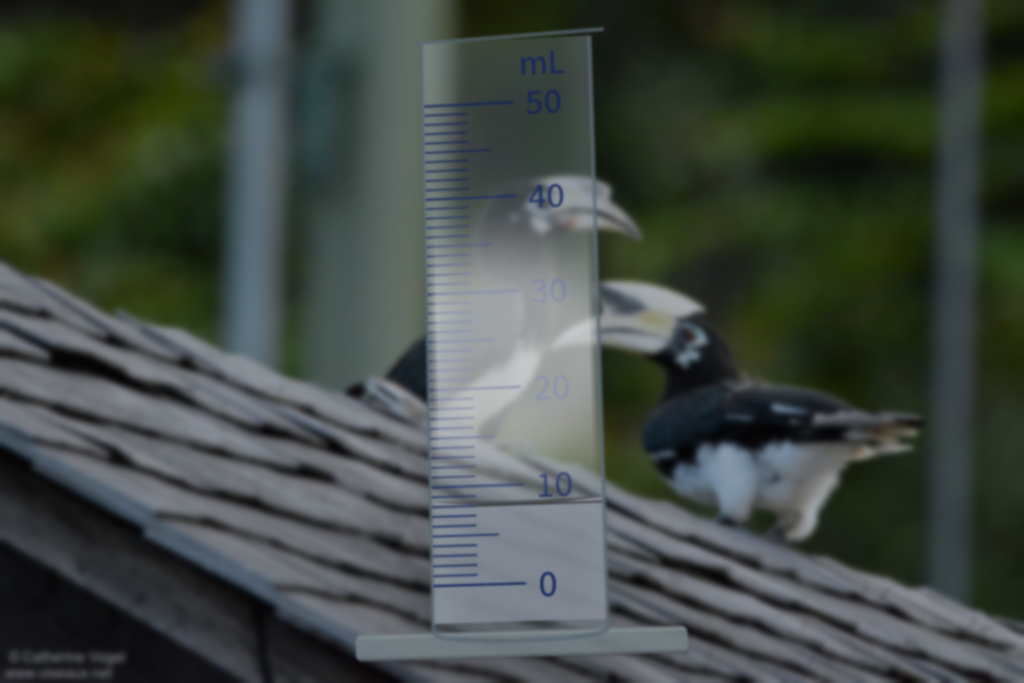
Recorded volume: 8 (mL)
